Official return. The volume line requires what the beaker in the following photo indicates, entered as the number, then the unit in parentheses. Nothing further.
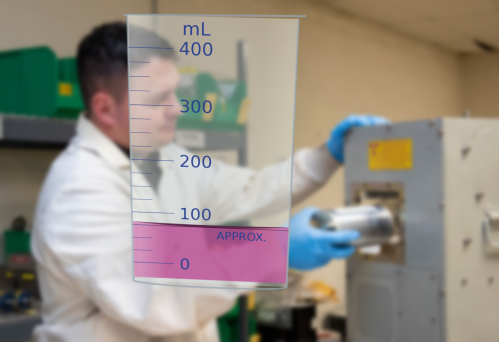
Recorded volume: 75 (mL)
